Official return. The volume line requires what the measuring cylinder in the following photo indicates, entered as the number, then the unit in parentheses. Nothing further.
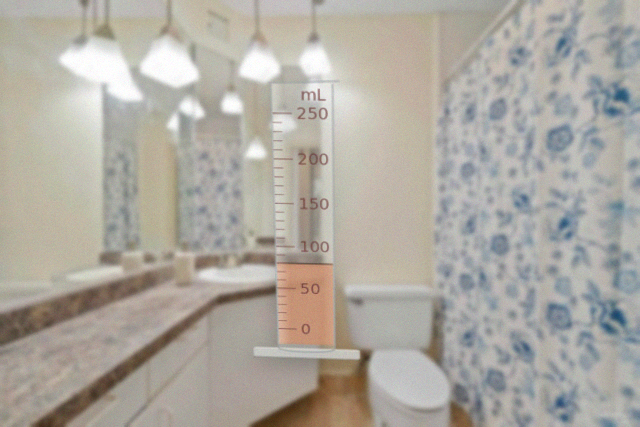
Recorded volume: 80 (mL)
